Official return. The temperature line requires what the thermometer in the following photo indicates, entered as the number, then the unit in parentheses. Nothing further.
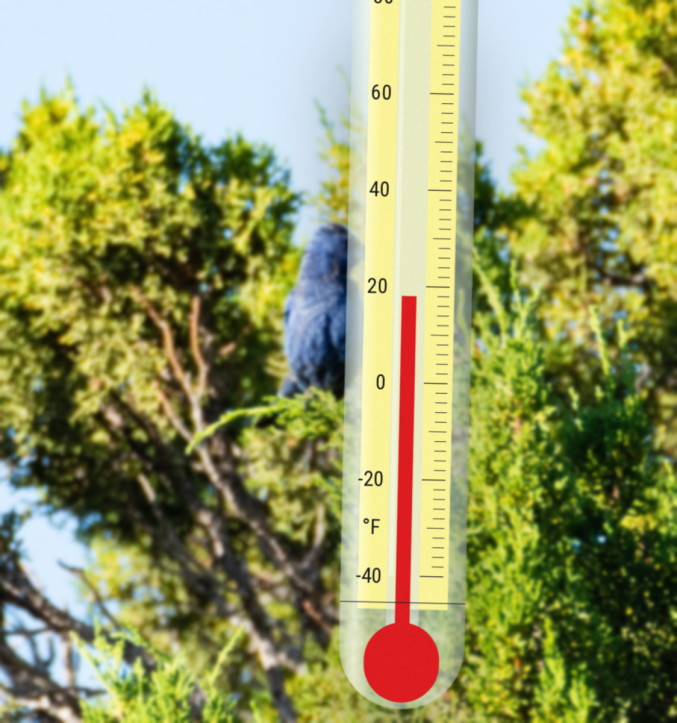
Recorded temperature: 18 (°F)
